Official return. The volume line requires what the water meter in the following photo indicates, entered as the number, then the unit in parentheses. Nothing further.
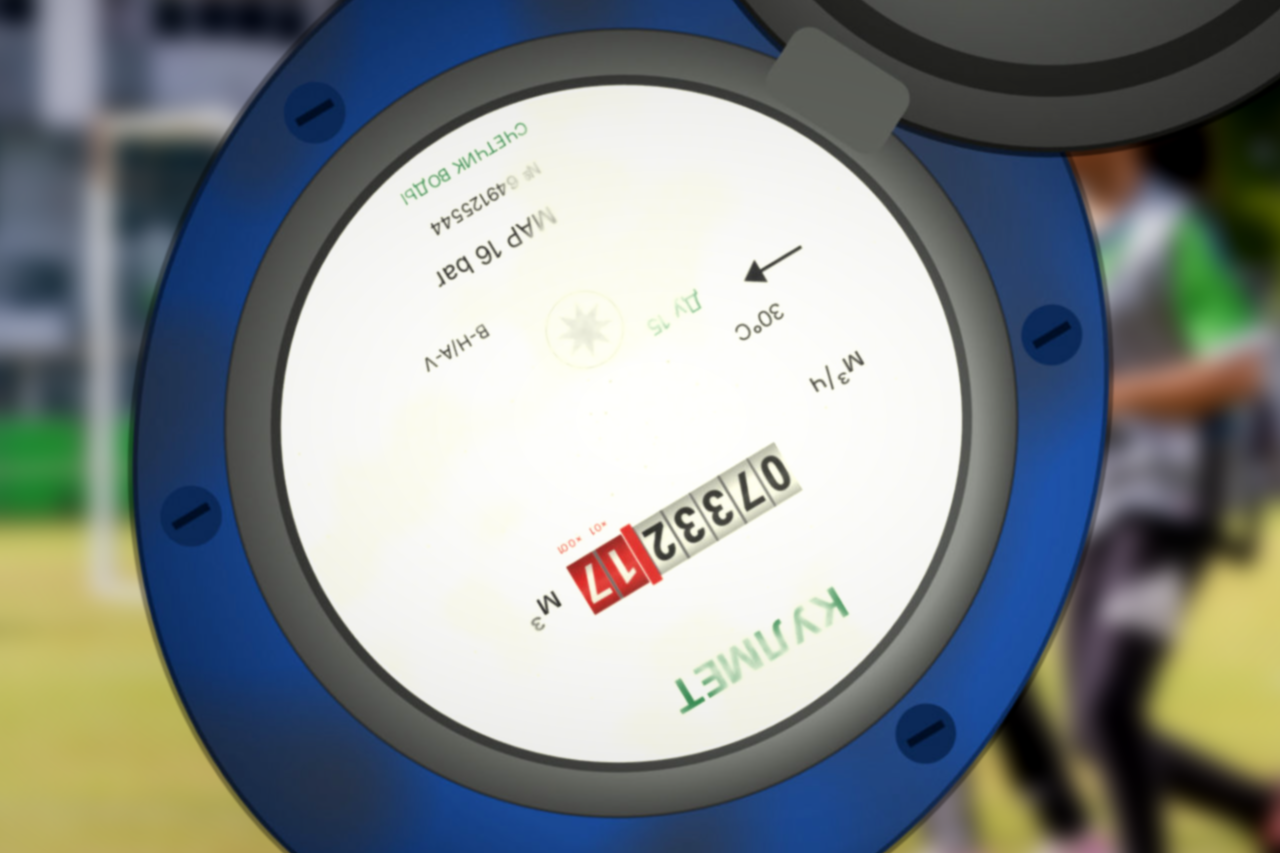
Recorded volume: 7332.17 (m³)
